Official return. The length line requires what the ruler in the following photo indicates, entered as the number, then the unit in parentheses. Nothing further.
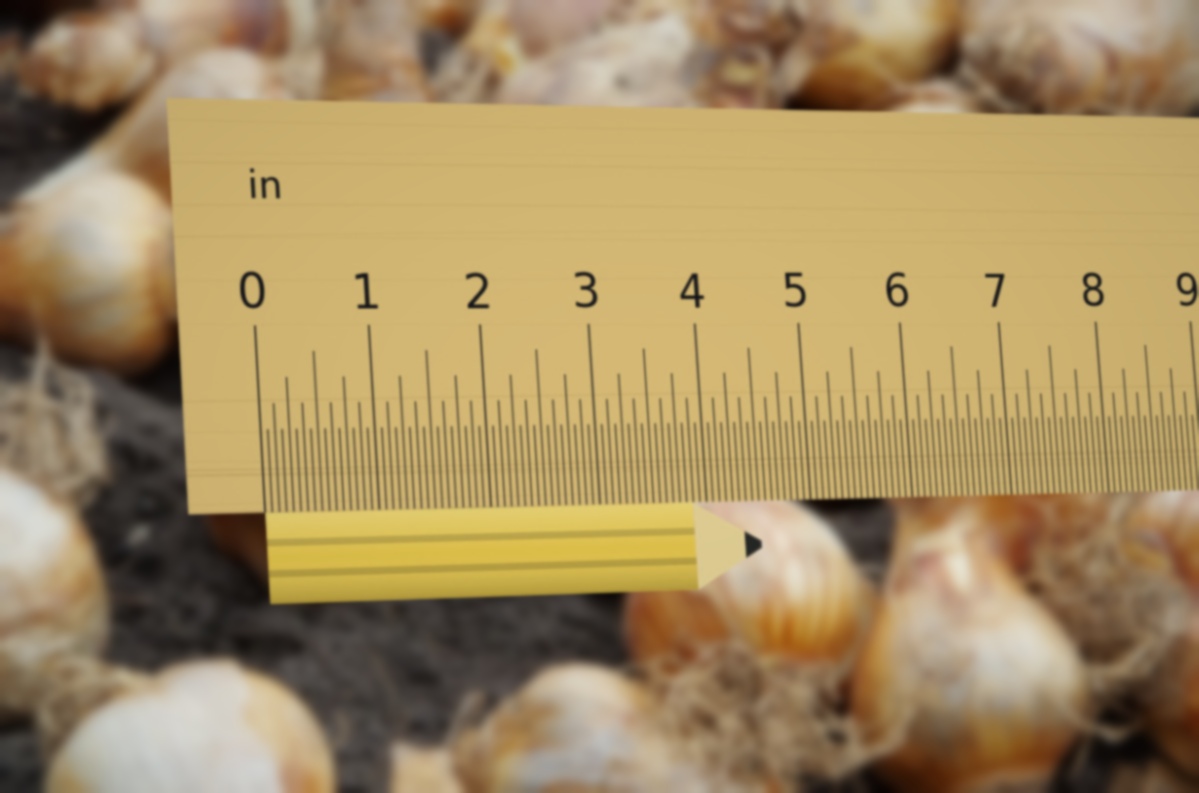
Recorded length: 4.5 (in)
